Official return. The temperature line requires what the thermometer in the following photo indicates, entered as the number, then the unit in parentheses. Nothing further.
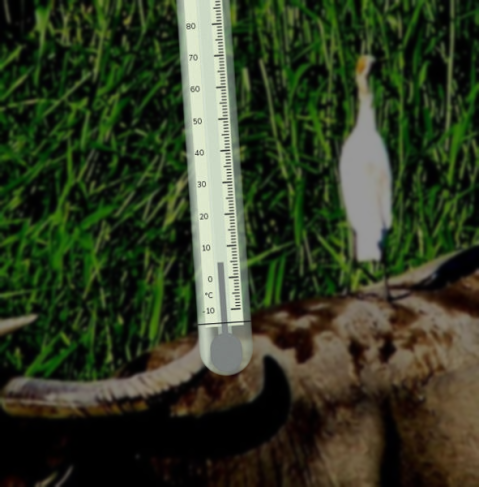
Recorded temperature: 5 (°C)
